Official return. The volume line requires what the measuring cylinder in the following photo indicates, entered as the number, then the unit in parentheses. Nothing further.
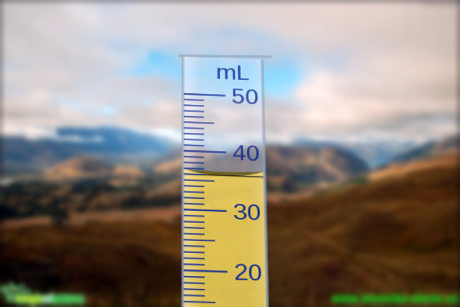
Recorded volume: 36 (mL)
